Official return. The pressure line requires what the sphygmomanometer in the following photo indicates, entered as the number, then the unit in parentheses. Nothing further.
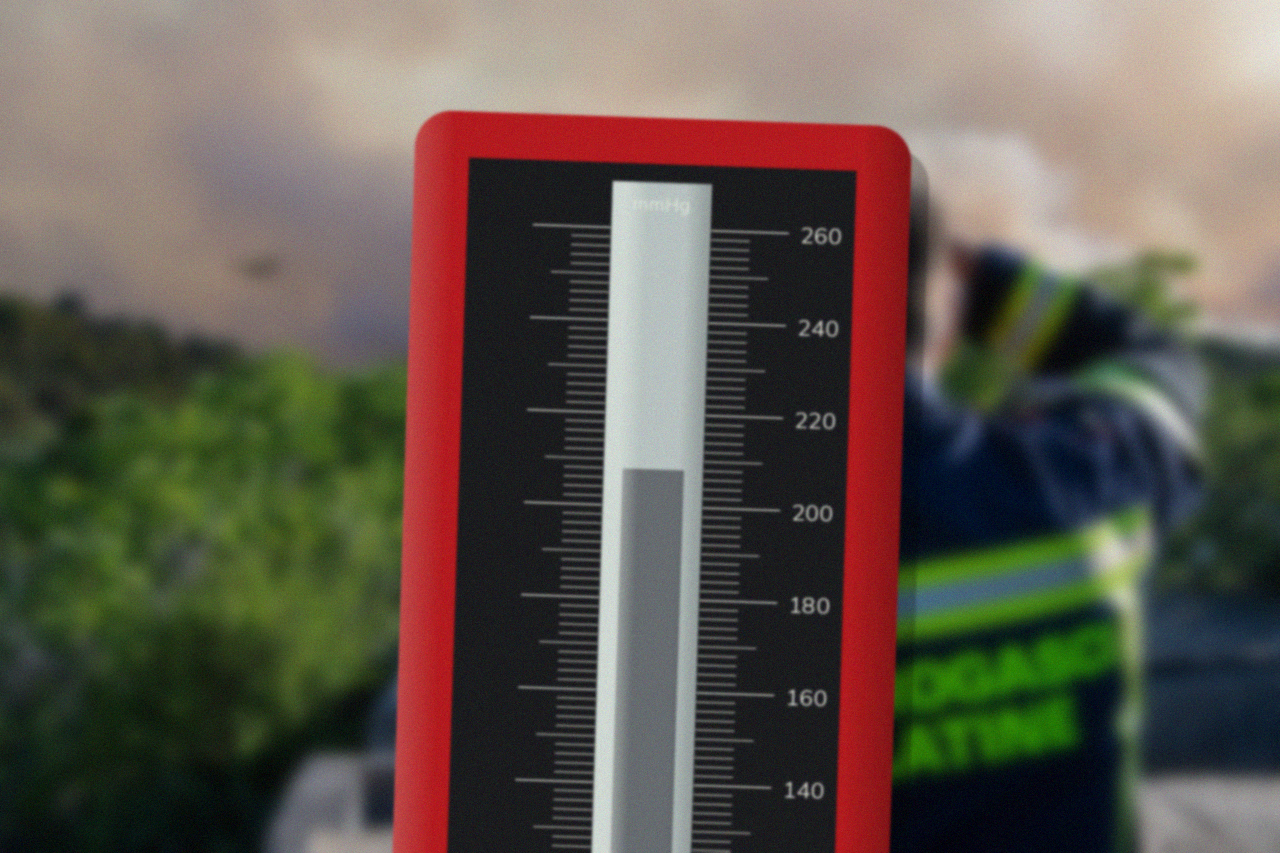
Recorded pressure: 208 (mmHg)
